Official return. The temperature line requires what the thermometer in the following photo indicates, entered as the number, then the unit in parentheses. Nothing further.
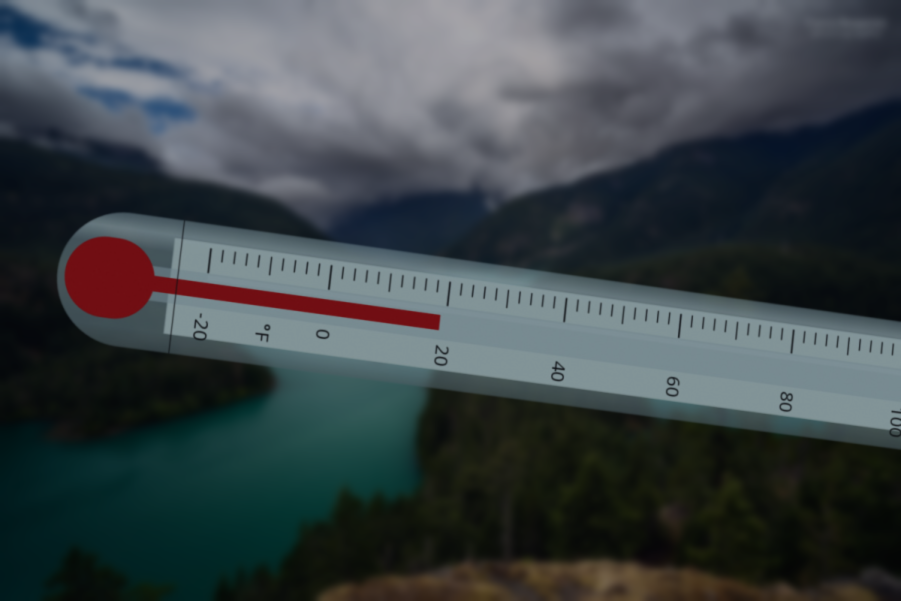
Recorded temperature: 19 (°F)
